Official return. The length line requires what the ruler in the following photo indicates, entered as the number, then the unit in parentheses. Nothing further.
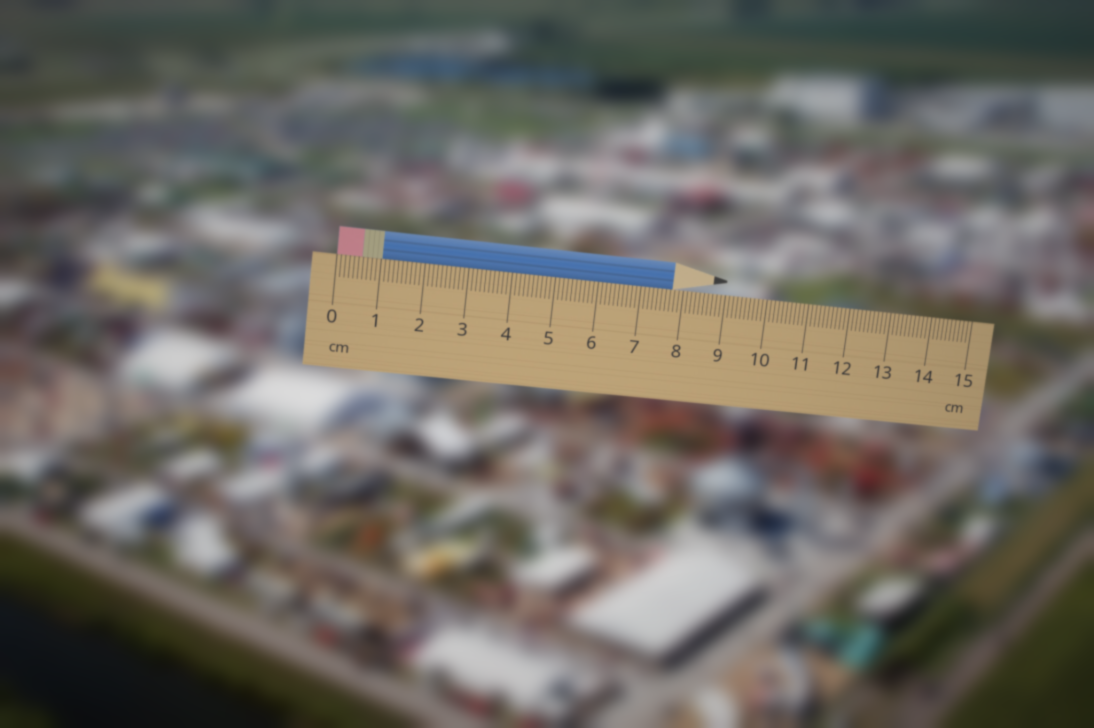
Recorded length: 9 (cm)
